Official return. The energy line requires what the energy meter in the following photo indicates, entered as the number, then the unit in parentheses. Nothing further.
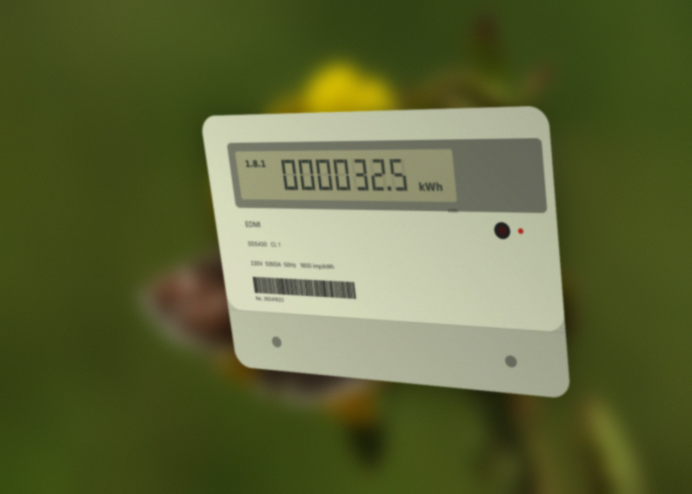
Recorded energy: 32.5 (kWh)
